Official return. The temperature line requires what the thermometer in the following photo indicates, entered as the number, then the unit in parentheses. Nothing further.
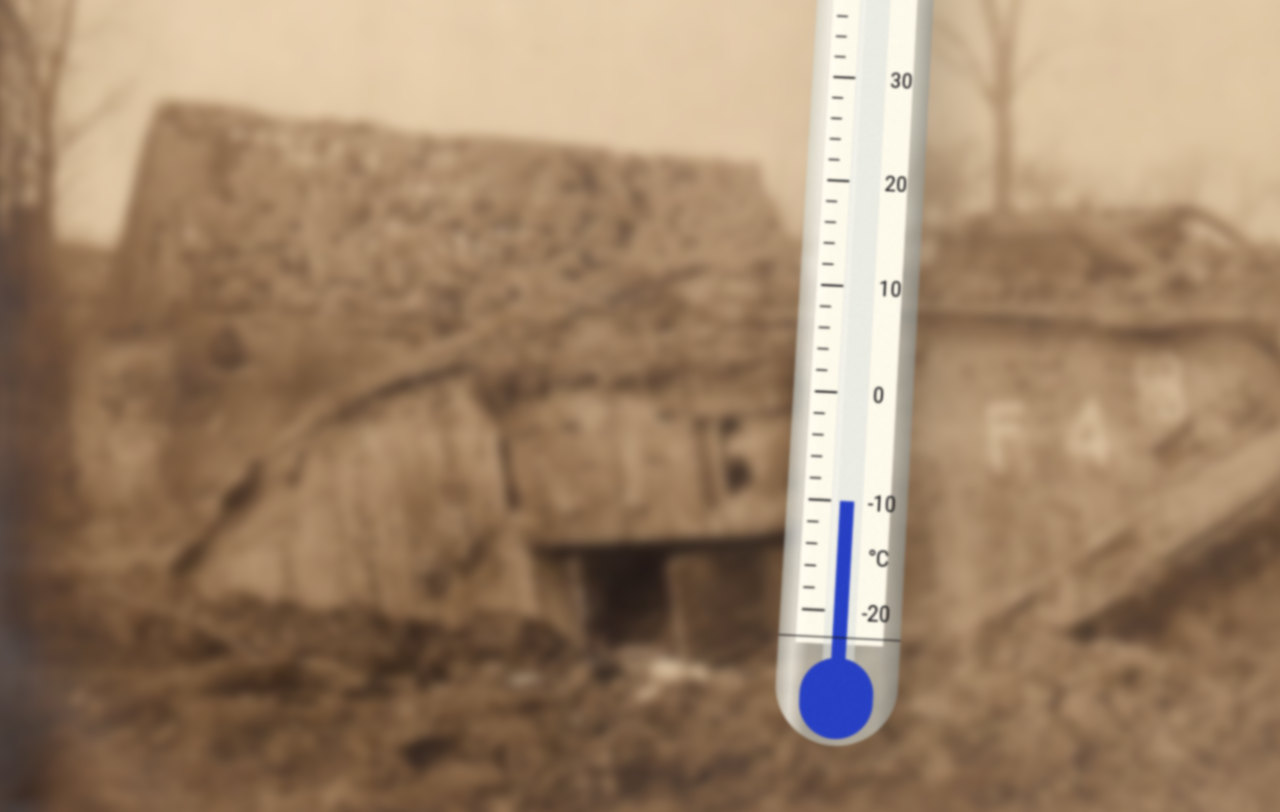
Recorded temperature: -10 (°C)
